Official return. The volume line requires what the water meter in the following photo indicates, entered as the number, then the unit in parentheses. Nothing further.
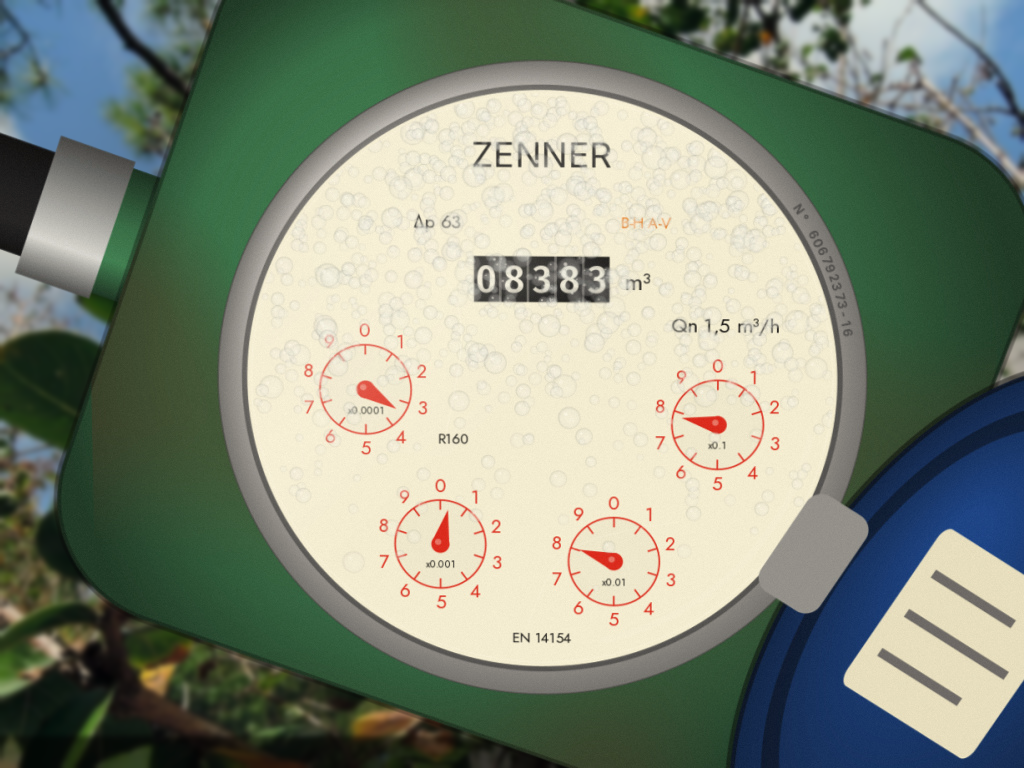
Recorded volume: 8383.7803 (m³)
